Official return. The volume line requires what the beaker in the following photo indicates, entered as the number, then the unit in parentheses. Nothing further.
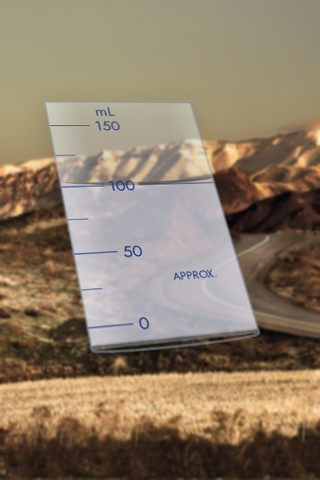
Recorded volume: 100 (mL)
